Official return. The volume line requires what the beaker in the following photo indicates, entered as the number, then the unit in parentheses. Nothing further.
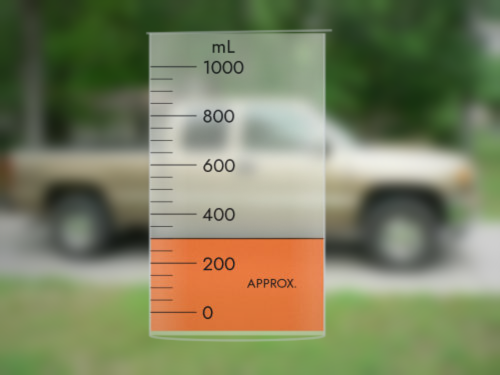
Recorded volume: 300 (mL)
